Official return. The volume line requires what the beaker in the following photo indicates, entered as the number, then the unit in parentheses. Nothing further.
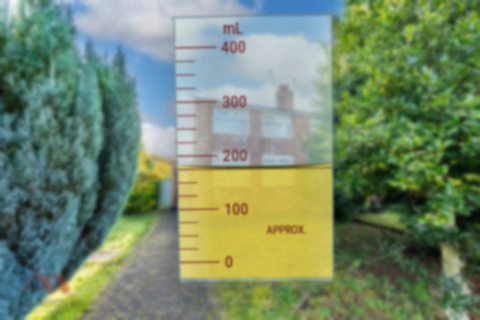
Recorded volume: 175 (mL)
